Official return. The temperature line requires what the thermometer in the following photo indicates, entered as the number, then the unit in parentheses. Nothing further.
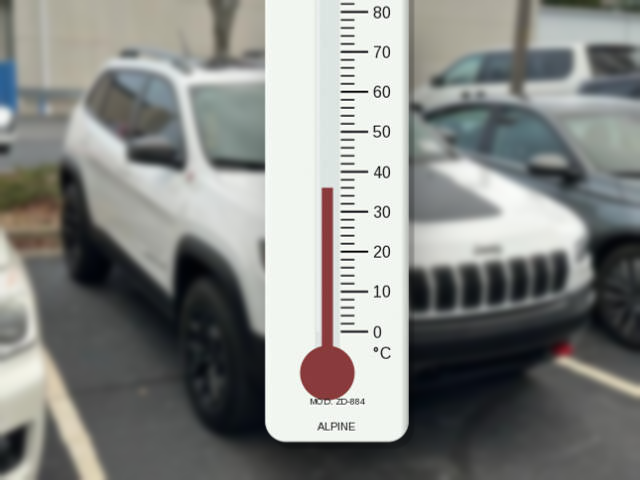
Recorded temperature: 36 (°C)
